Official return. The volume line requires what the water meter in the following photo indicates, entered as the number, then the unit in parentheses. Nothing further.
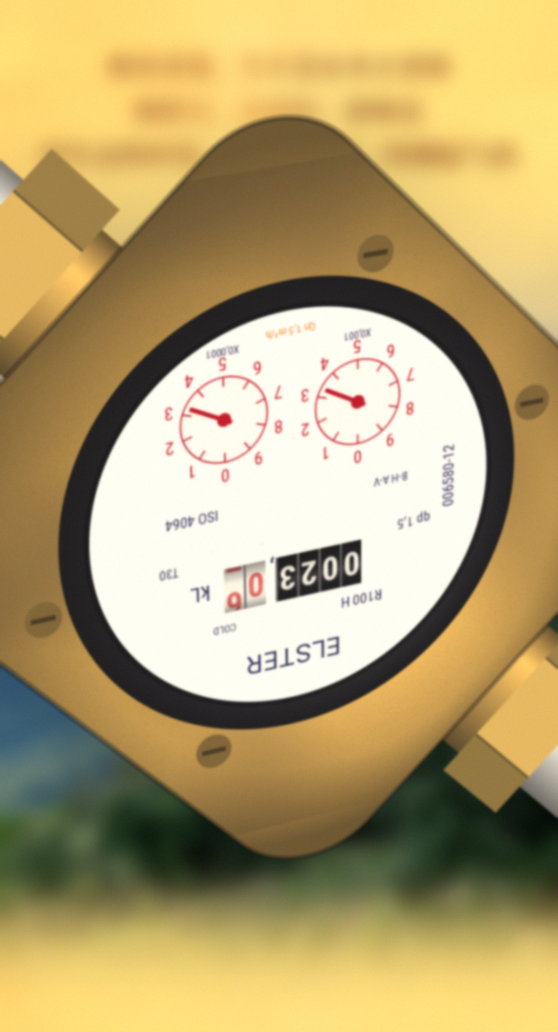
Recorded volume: 23.0633 (kL)
